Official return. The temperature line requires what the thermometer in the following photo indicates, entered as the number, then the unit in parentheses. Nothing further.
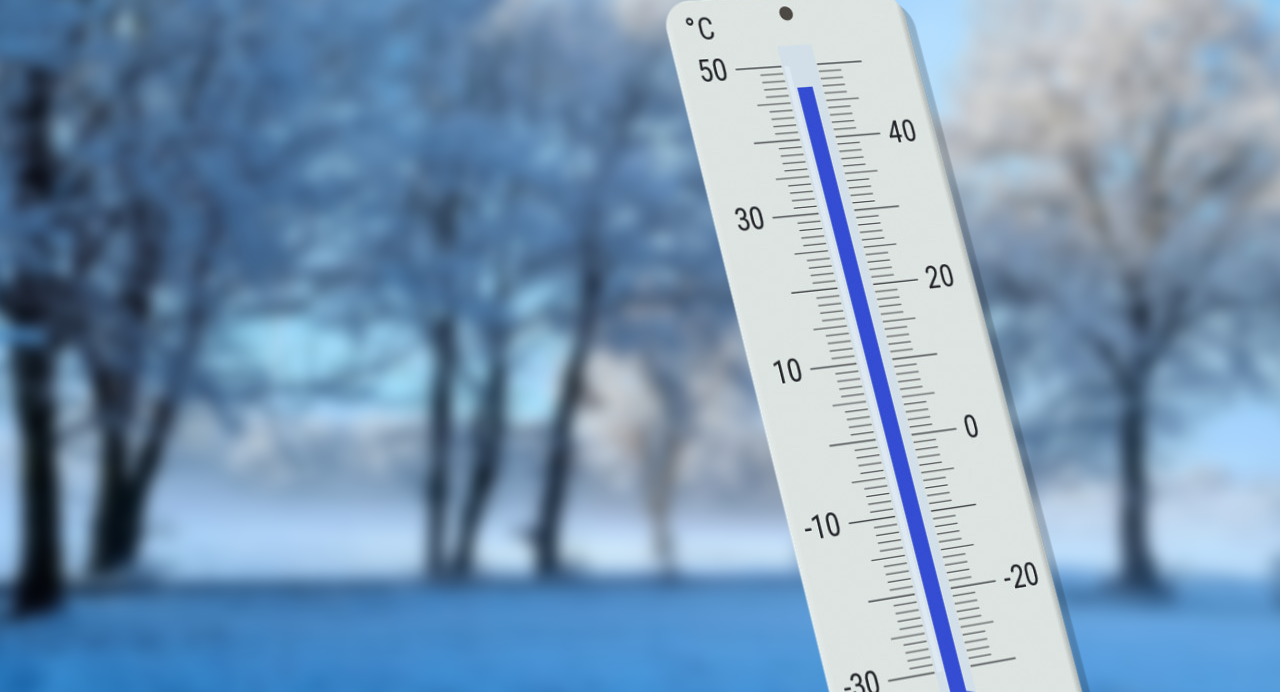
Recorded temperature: 47 (°C)
